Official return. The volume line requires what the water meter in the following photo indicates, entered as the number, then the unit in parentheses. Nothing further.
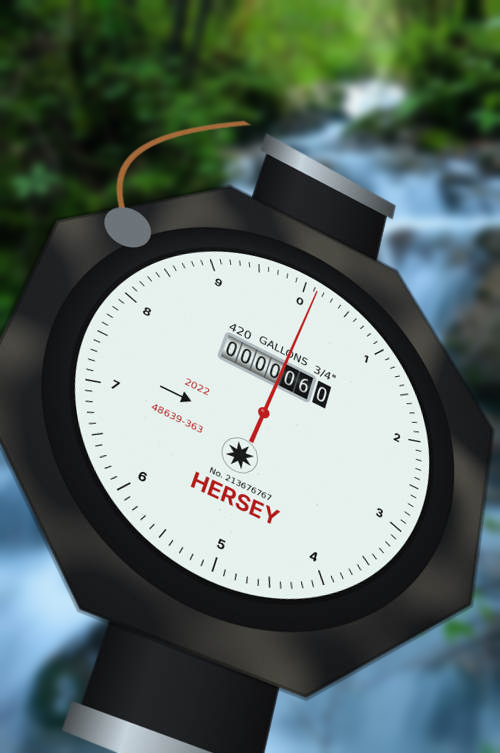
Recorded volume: 60.1 (gal)
